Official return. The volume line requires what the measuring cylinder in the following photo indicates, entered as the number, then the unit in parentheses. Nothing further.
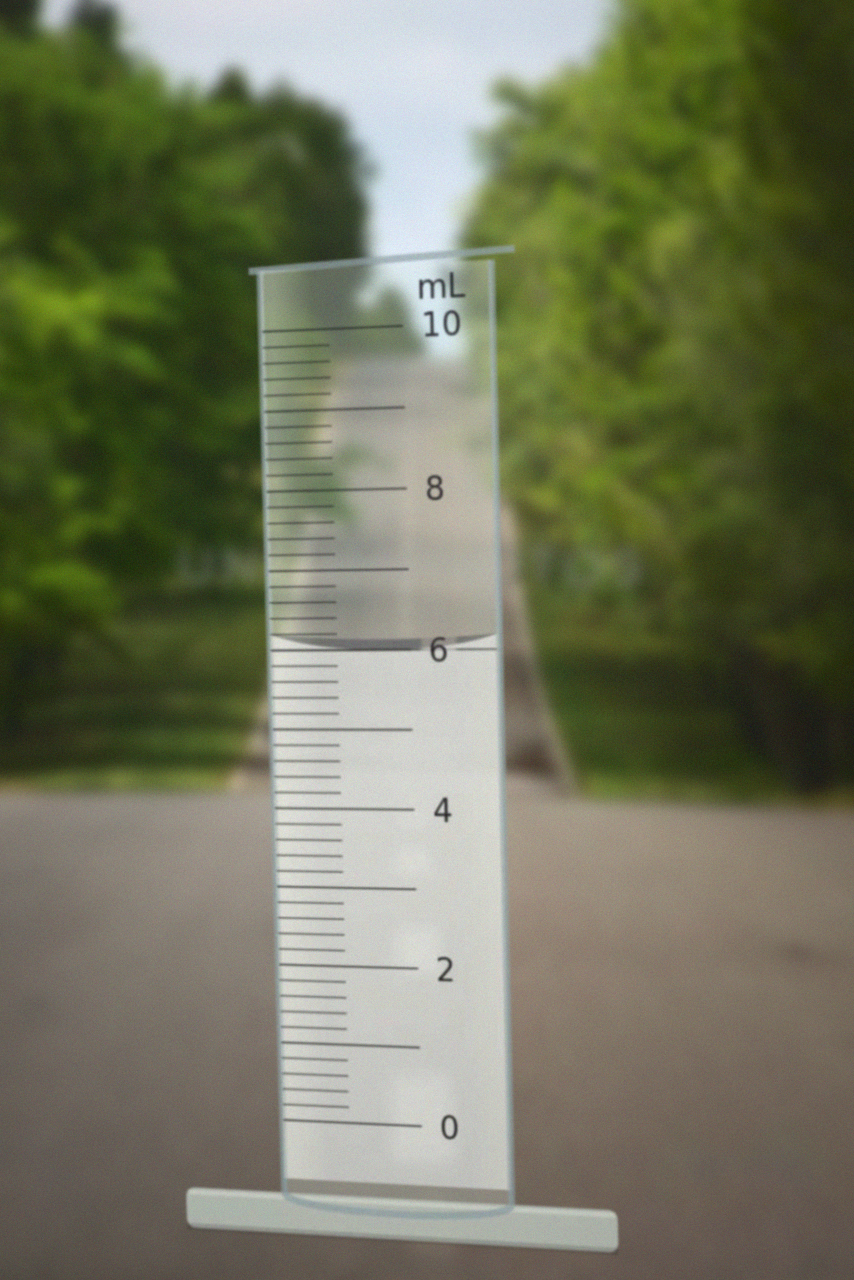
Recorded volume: 6 (mL)
